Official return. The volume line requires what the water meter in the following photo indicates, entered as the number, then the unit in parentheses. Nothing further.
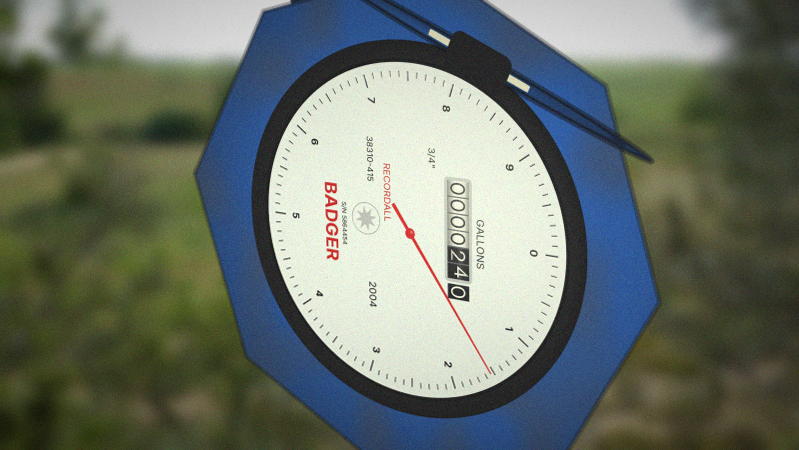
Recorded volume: 241.5 (gal)
